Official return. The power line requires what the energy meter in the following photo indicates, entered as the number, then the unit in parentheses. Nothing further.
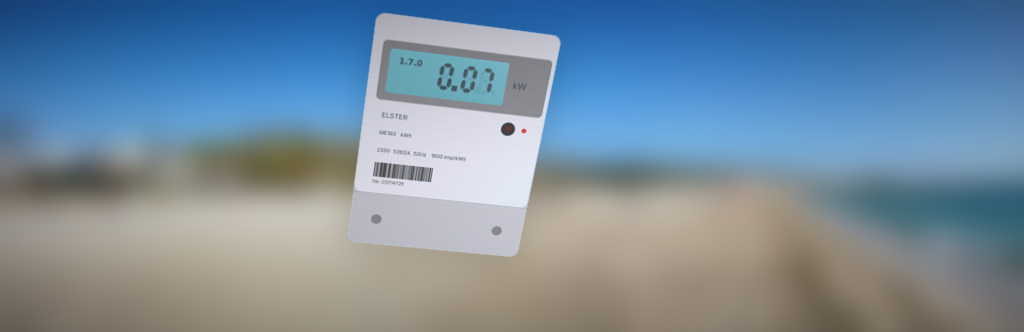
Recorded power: 0.07 (kW)
